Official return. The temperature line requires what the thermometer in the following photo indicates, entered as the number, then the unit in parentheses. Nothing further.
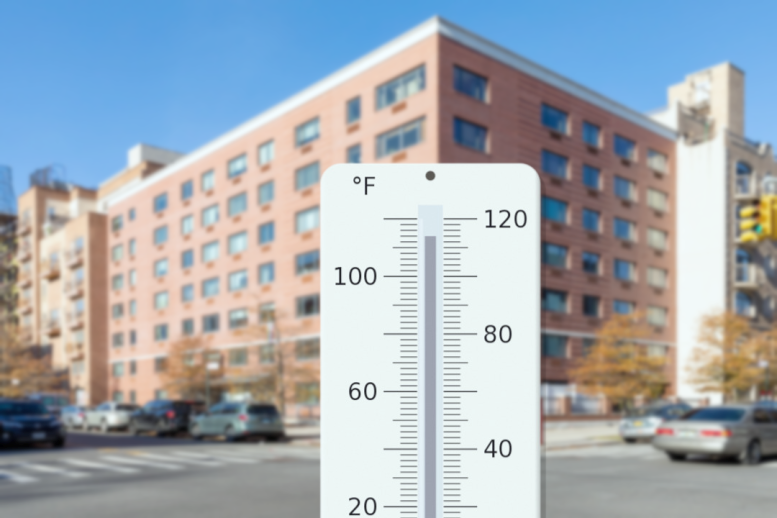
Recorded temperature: 114 (°F)
